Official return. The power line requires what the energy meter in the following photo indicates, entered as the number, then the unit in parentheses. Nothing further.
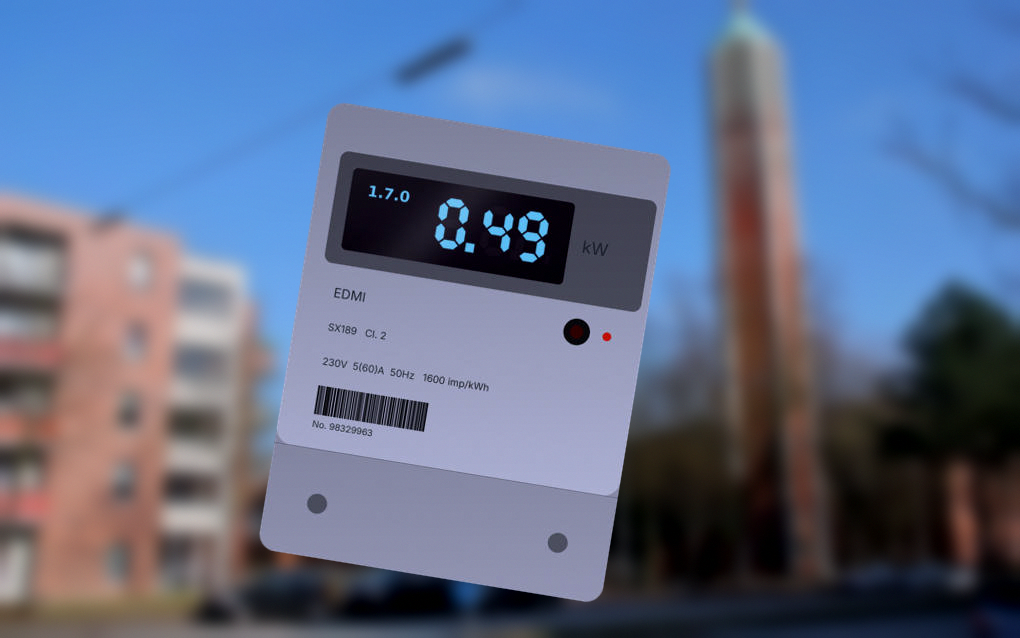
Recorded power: 0.49 (kW)
